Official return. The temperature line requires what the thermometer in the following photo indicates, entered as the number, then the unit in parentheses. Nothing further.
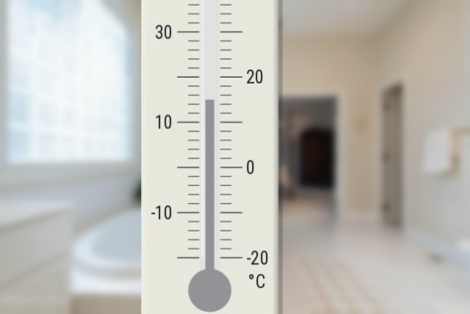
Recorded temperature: 15 (°C)
